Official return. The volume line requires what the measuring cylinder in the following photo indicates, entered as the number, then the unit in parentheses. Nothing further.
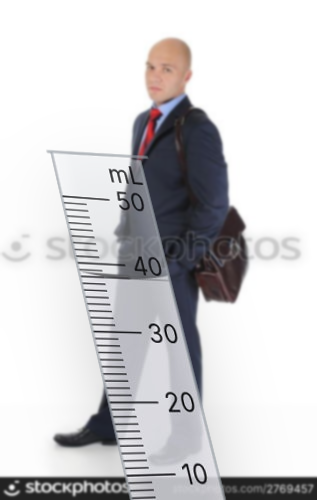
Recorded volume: 38 (mL)
